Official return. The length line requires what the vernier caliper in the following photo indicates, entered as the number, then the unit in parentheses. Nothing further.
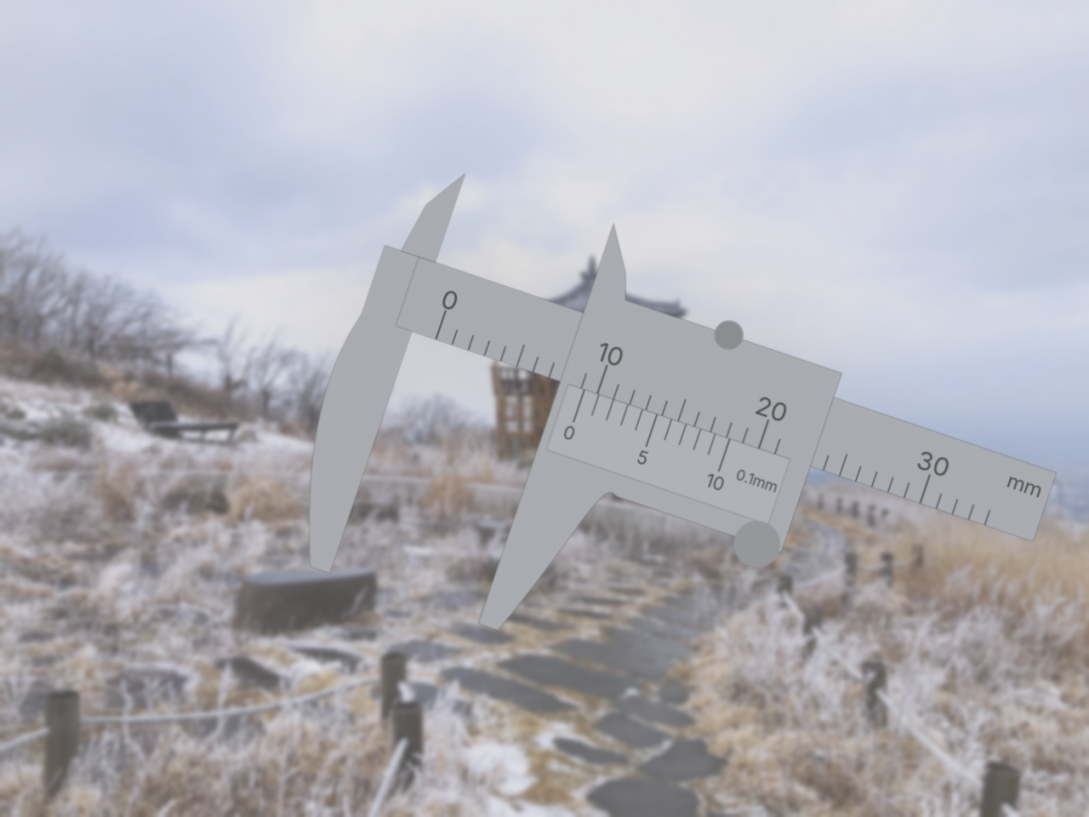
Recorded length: 9.2 (mm)
